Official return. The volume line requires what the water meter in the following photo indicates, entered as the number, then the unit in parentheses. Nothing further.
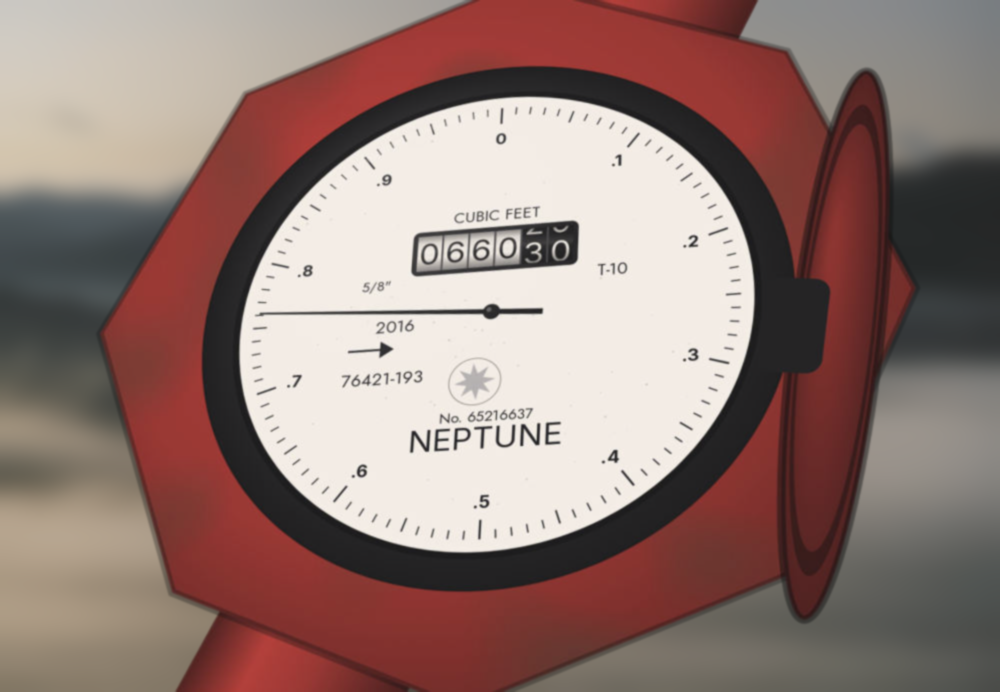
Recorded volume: 66029.76 (ft³)
